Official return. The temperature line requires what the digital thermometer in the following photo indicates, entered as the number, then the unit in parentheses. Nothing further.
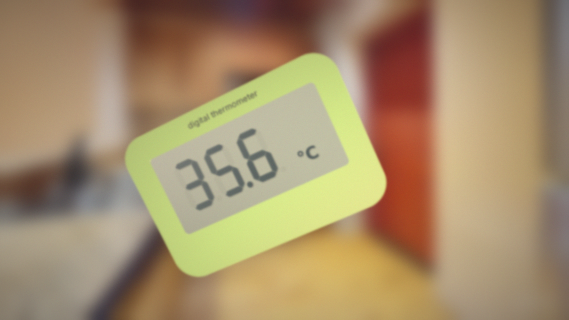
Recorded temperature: 35.6 (°C)
